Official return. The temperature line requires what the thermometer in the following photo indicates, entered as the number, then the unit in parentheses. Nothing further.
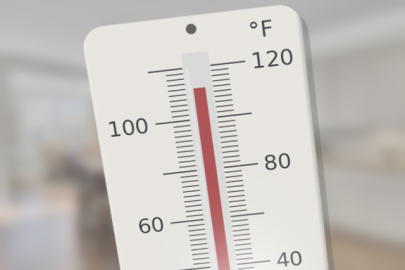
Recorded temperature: 112 (°F)
